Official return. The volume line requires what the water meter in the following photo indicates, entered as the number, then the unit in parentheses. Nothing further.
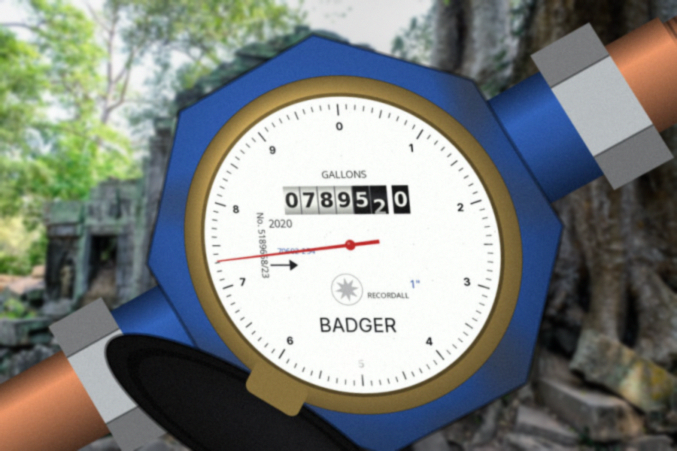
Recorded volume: 789517.3 (gal)
